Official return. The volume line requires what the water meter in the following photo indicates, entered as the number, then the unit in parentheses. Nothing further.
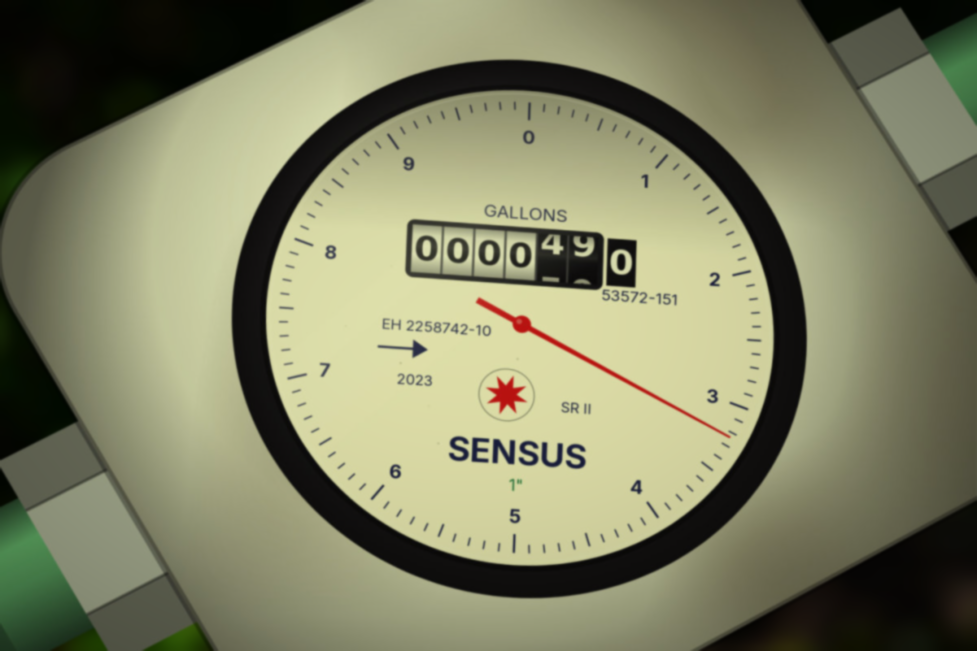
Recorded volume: 493.2 (gal)
